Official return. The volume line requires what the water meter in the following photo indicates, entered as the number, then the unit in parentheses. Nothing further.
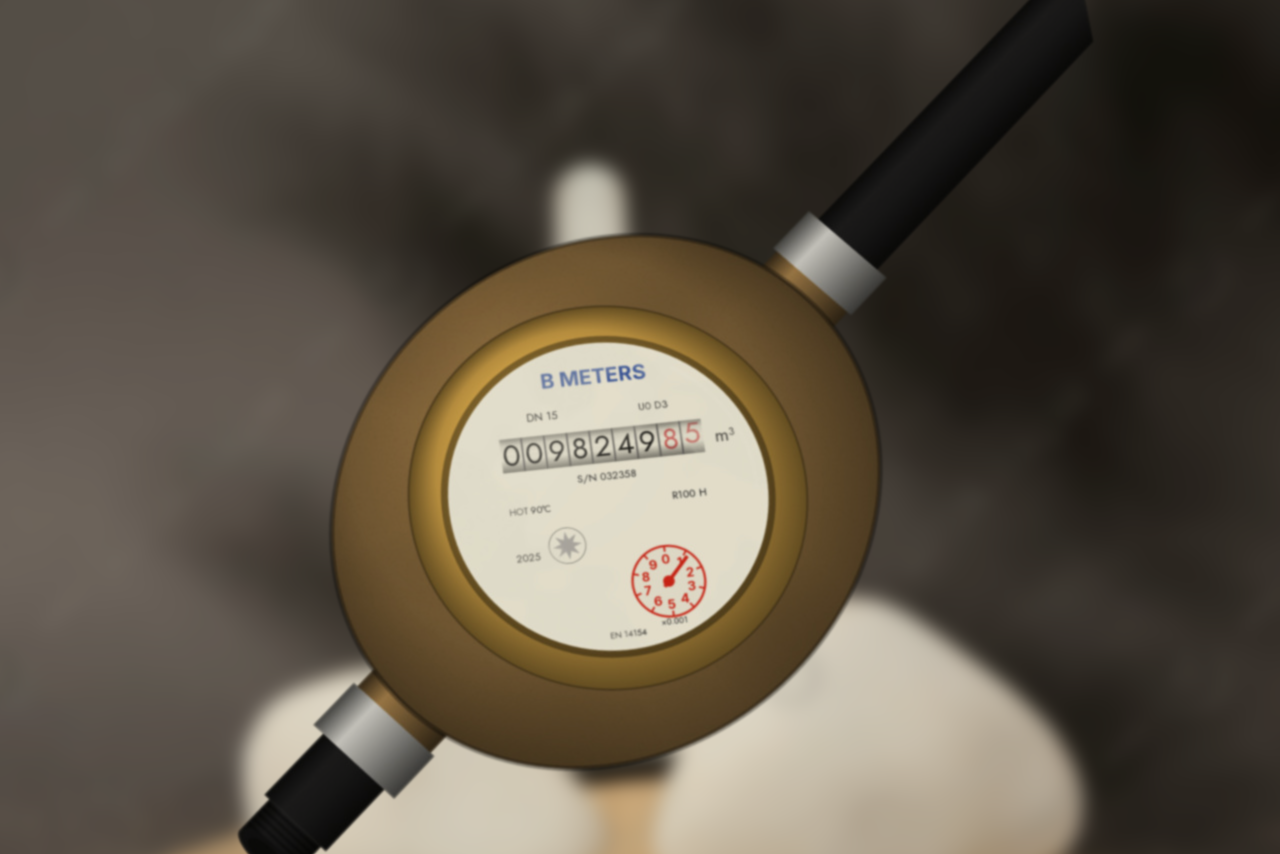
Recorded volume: 98249.851 (m³)
